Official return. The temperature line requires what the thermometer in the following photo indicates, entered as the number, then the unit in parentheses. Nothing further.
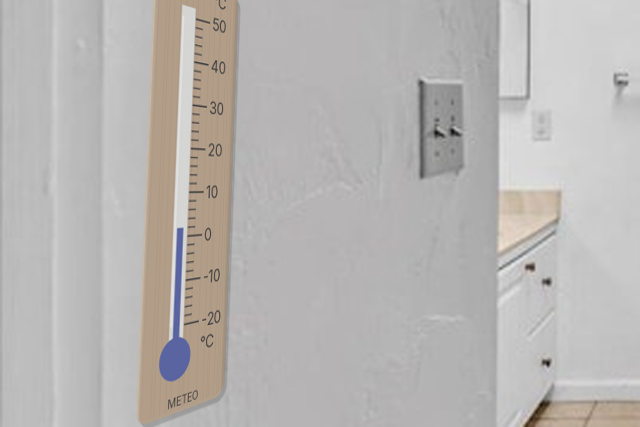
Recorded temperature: 2 (°C)
